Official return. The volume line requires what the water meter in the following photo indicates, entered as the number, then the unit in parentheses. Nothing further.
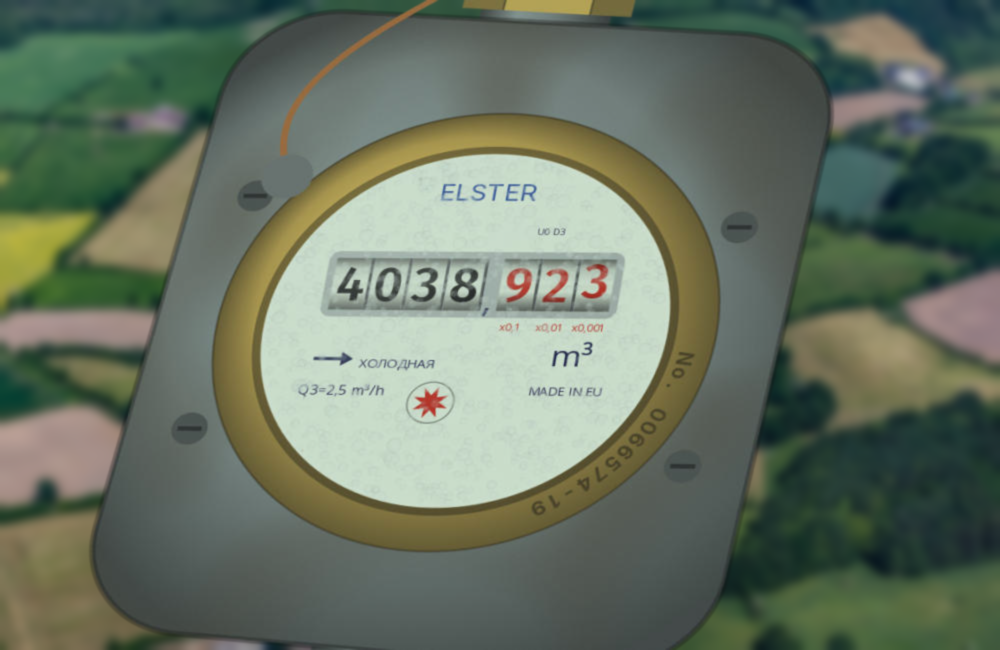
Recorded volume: 4038.923 (m³)
